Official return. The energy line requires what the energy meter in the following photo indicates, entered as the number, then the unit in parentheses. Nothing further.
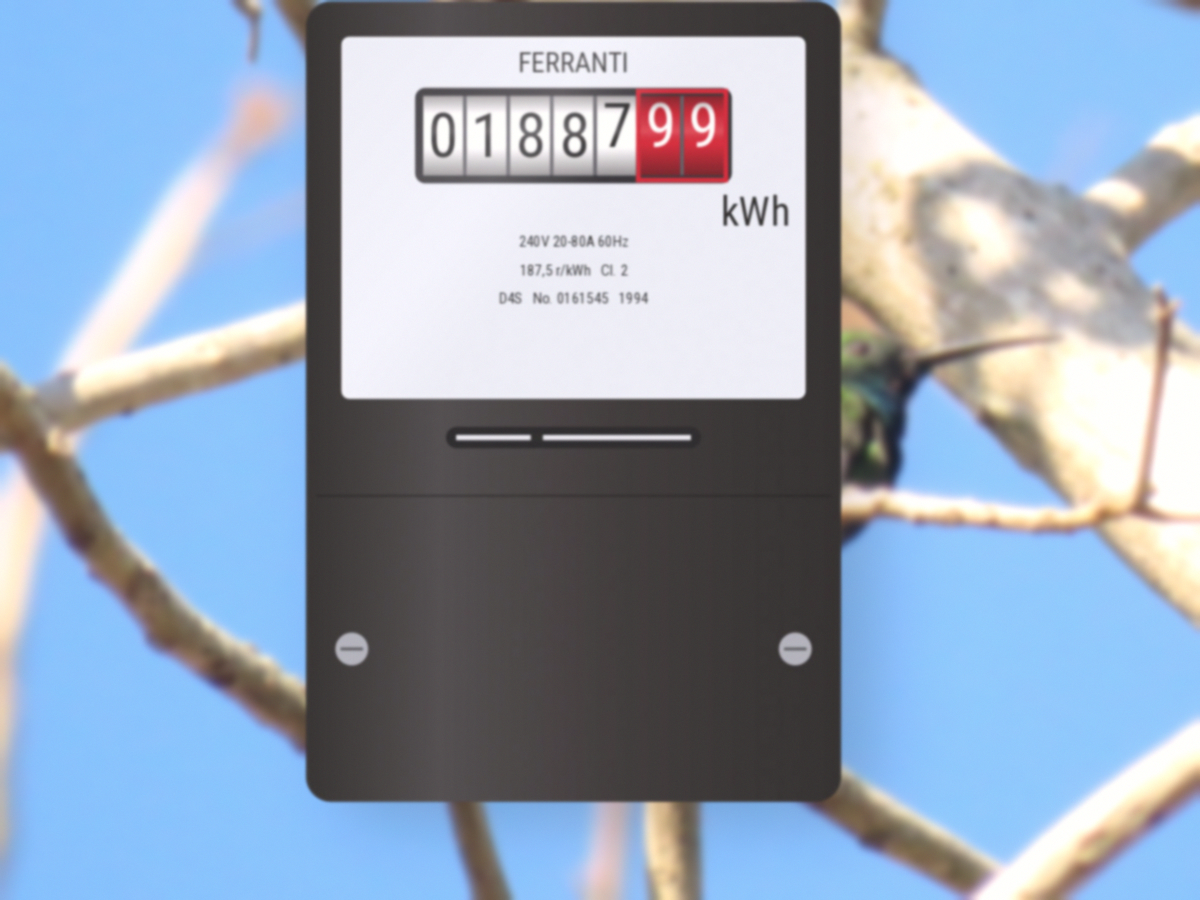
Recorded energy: 1887.99 (kWh)
